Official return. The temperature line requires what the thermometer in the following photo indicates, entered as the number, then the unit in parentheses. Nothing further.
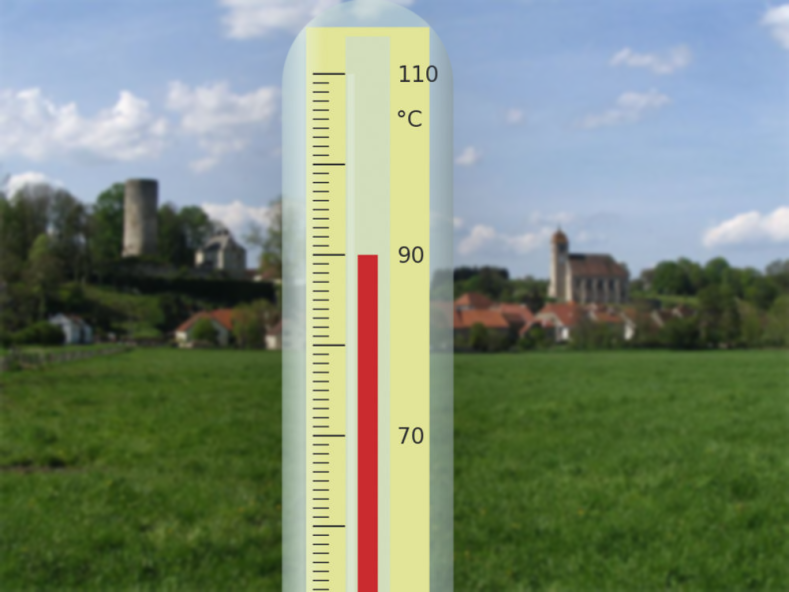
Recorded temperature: 90 (°C)
